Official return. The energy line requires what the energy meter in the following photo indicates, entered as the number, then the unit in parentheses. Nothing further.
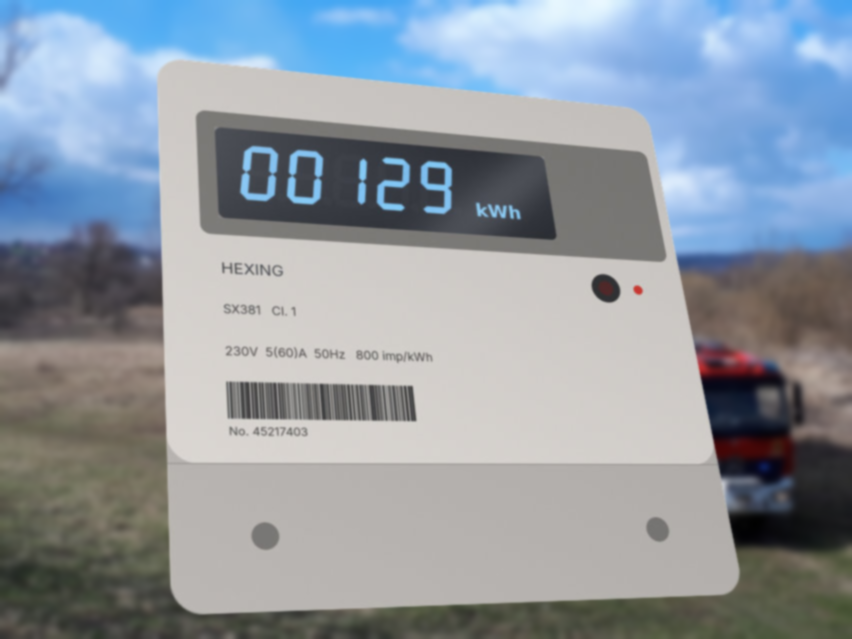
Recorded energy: 129 (kWh)
